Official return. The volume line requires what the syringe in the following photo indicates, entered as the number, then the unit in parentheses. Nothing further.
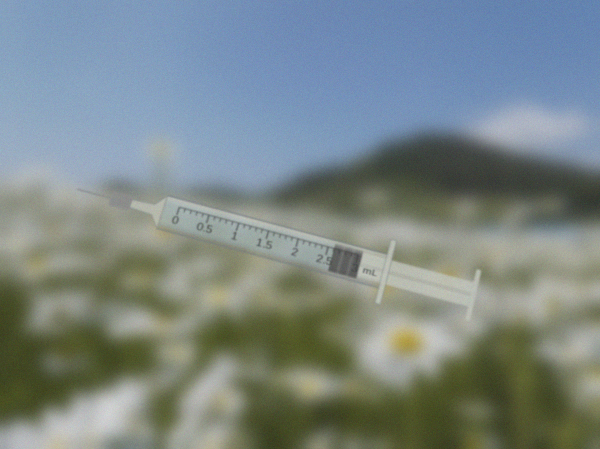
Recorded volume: 2.6 (mL)
